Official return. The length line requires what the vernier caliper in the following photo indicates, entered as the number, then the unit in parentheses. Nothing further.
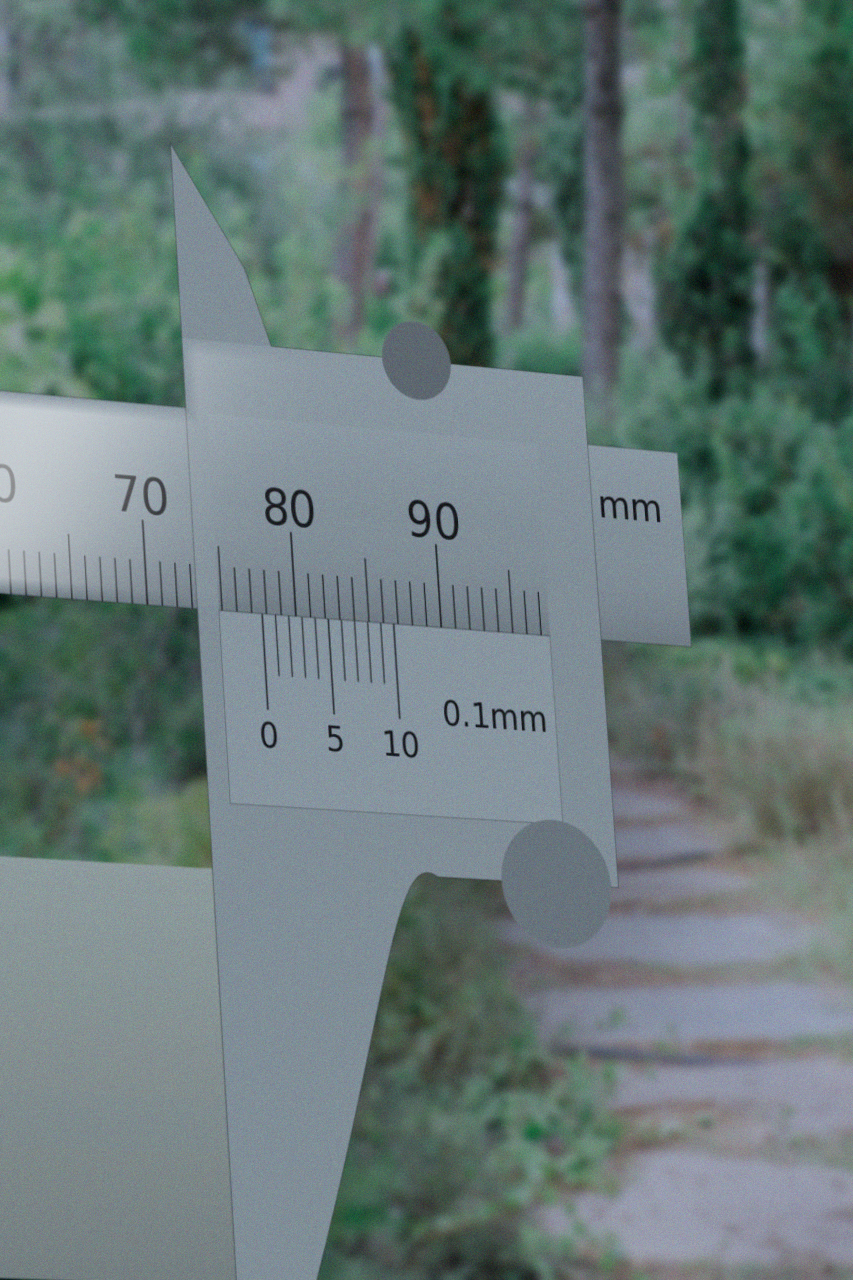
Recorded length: 77.7 (mm)
